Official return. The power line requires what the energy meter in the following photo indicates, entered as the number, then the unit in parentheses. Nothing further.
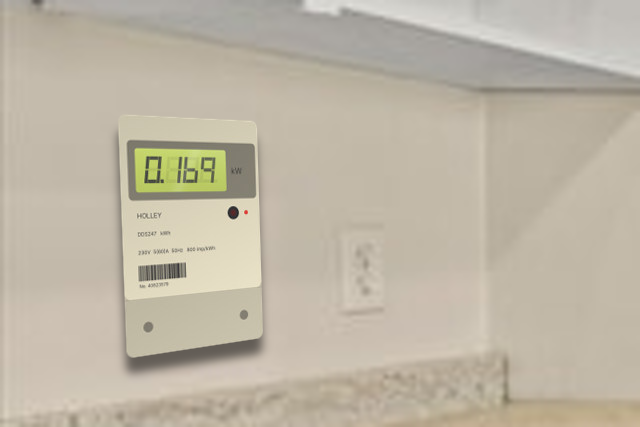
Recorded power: 0.169 (kW)
